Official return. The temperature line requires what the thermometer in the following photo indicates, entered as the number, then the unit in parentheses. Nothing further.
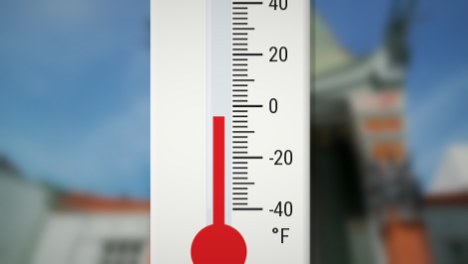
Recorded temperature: -4 (°F)
